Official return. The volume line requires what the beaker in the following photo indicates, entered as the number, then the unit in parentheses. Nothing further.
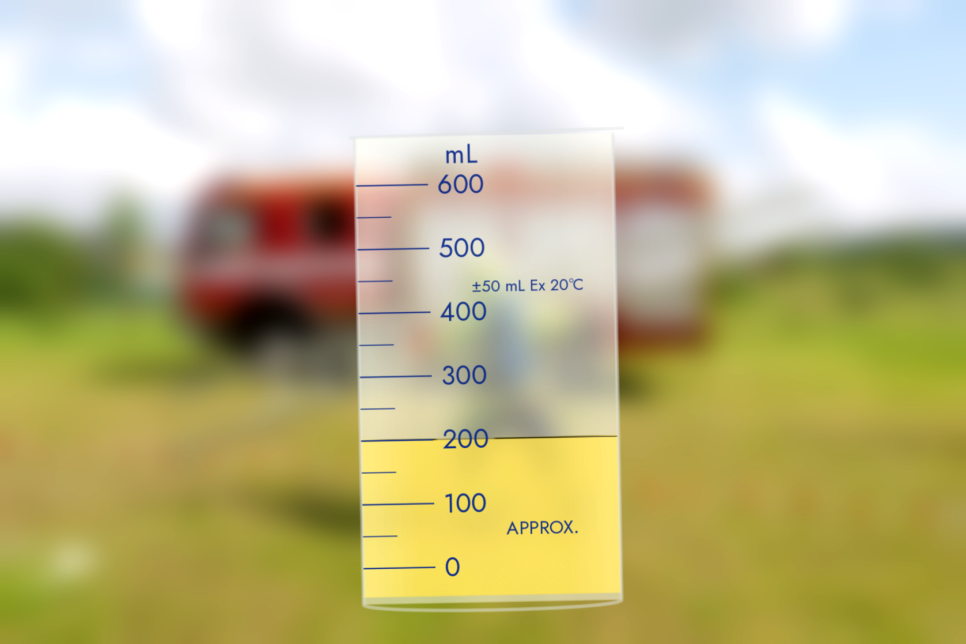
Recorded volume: 200 (mL)
